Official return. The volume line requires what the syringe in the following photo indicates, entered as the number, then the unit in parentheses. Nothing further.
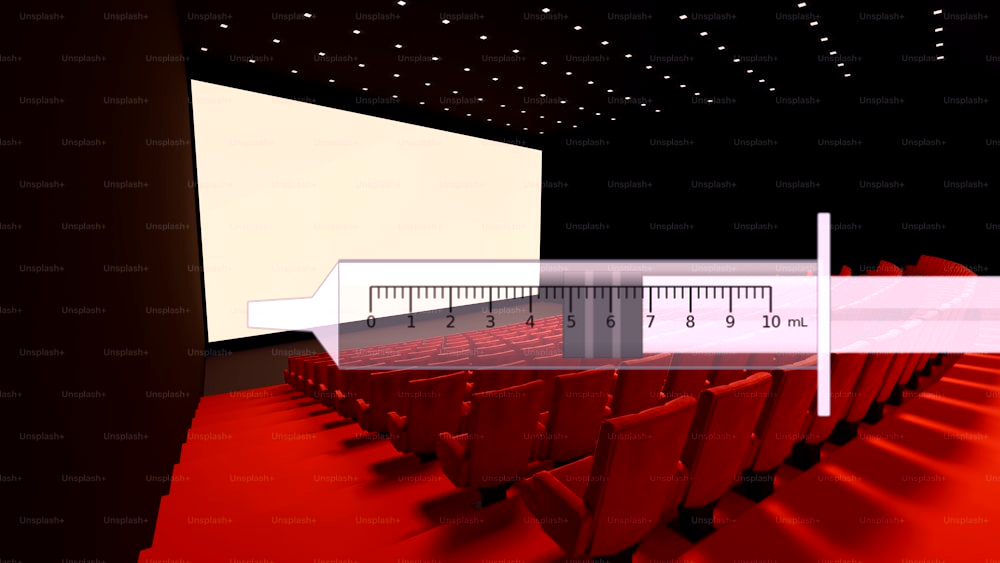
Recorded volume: 4.8 (mL)
